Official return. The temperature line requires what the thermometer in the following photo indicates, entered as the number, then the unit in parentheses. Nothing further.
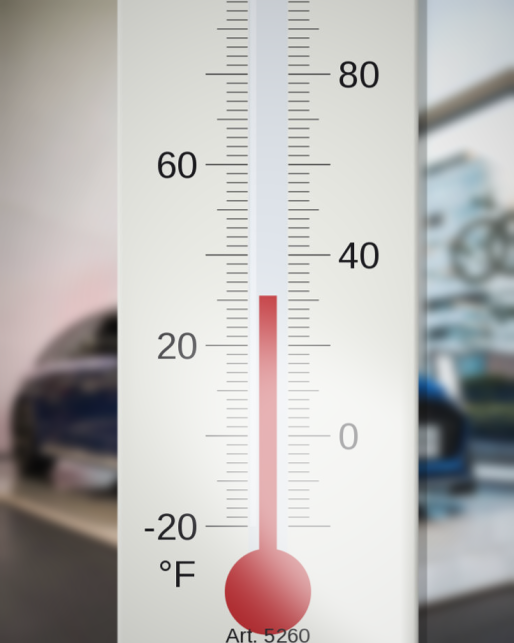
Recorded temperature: 31 (°F)
